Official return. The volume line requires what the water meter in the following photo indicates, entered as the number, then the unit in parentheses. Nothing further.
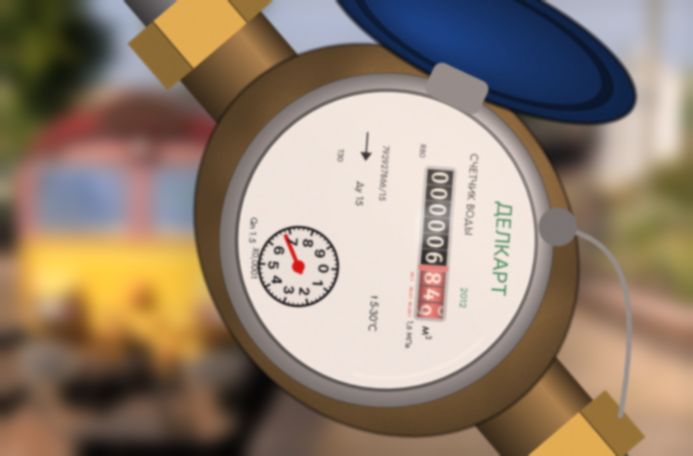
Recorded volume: 6.8486 (m³)
